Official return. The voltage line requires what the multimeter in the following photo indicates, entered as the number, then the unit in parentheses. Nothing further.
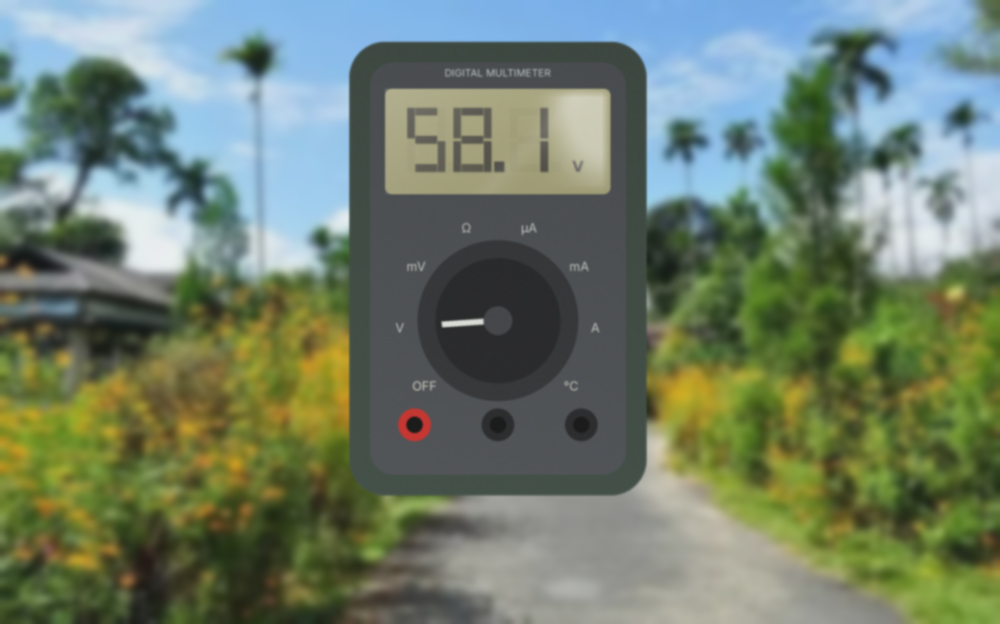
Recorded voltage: 58.1 (V)
